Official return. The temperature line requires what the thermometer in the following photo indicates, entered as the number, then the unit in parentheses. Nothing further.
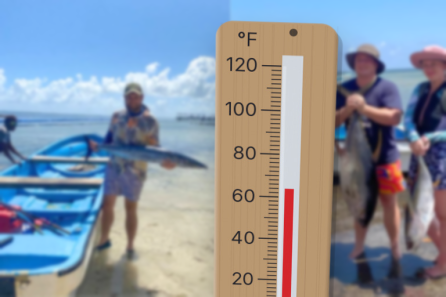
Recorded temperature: 64 (°F)
